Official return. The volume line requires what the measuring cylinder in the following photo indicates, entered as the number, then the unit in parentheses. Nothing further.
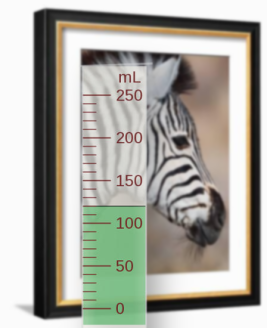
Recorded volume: 120 (mL)
